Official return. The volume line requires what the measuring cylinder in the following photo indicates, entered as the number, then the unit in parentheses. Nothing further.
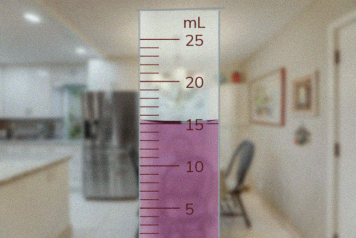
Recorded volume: 15 (mL)
